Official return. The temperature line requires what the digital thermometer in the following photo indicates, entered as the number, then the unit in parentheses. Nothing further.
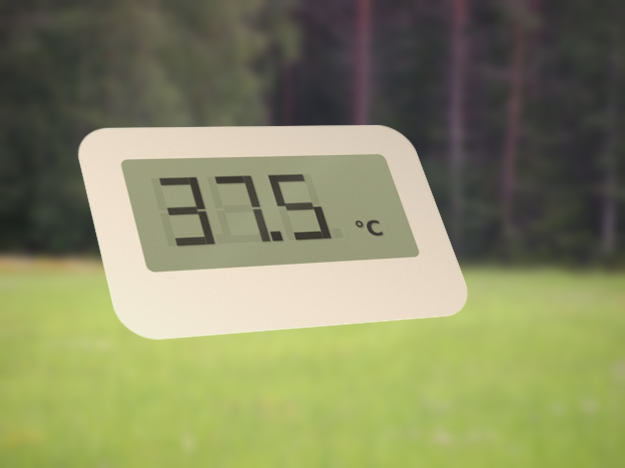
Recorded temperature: 37.5 (°C)
